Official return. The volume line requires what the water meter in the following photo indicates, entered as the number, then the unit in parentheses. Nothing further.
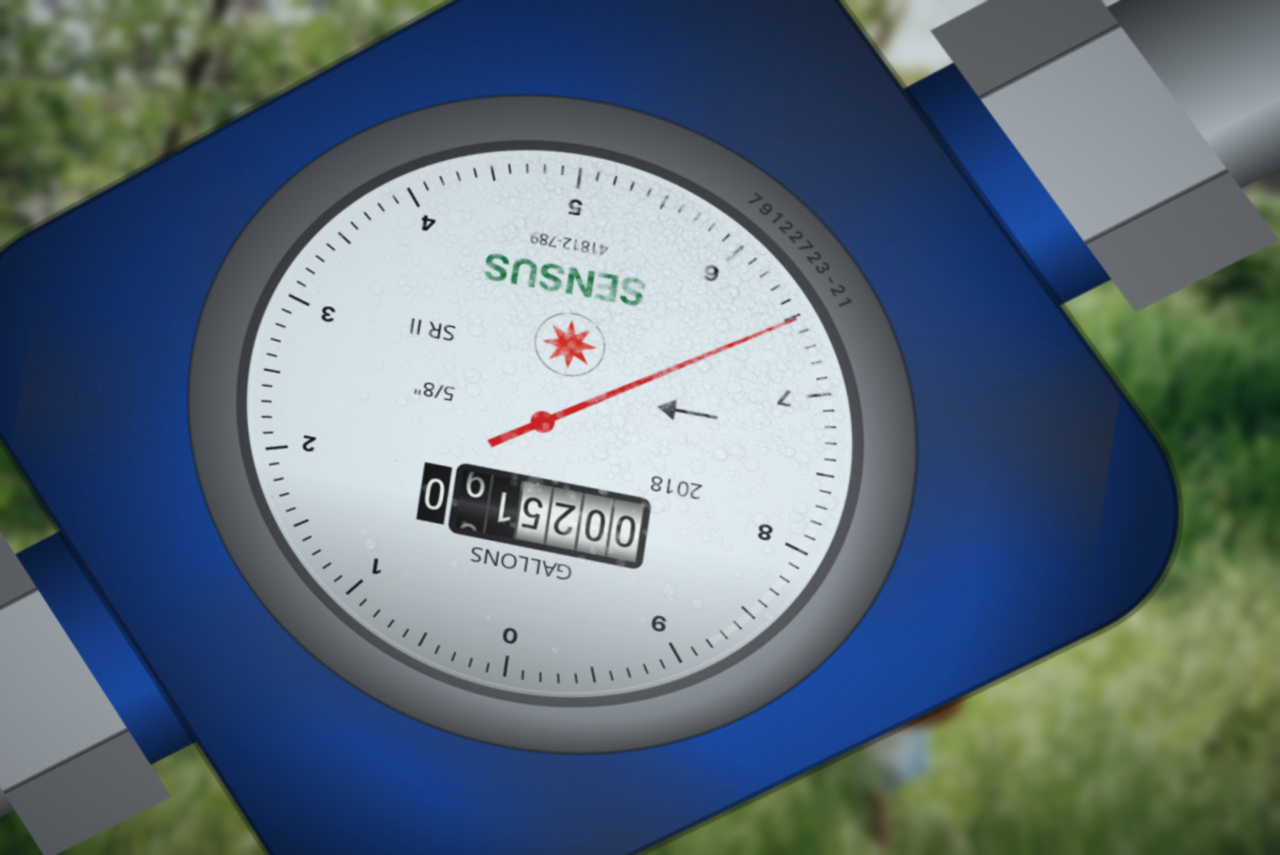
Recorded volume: 25186.5 (gal)
